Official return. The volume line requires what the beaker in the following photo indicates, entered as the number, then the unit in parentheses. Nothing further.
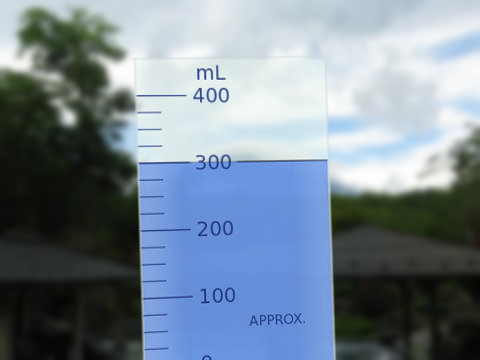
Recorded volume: 300 (mL)
